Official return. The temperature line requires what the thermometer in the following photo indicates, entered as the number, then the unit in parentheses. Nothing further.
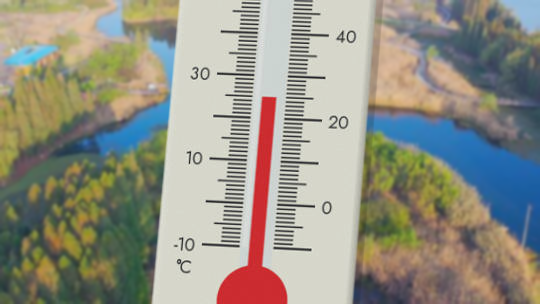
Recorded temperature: 25 (°C)
